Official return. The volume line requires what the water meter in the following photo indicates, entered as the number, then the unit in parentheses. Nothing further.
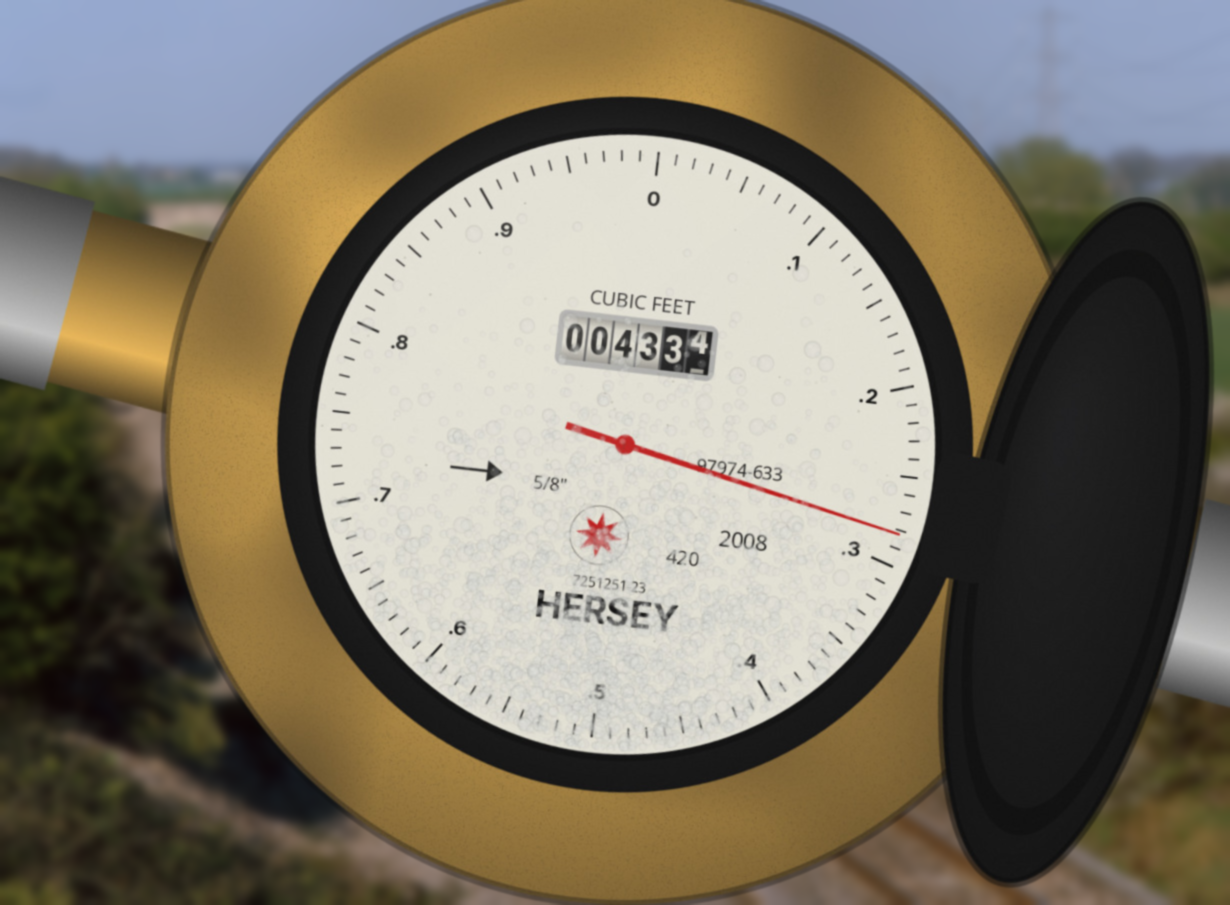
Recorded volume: 4334.28 (ft³)
